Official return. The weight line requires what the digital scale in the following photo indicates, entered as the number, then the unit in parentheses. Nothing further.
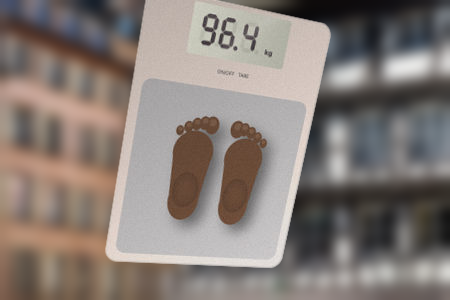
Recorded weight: 96.4 (kg)
